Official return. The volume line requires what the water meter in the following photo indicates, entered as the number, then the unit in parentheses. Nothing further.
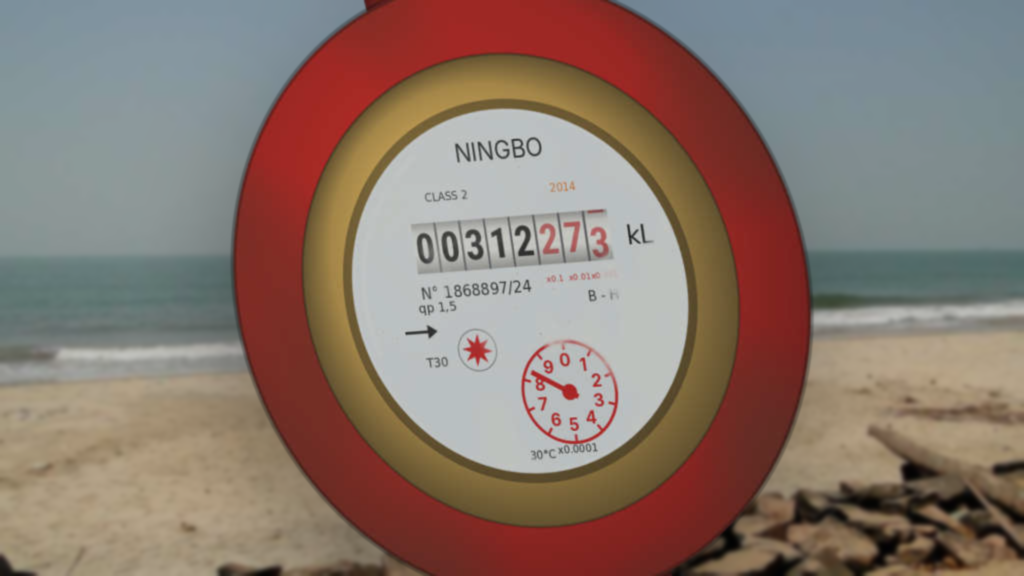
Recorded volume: 312.2728 (kL)
